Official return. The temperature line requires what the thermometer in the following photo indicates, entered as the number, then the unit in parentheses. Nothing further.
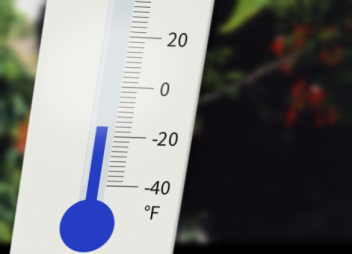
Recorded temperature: -16 (°F)
